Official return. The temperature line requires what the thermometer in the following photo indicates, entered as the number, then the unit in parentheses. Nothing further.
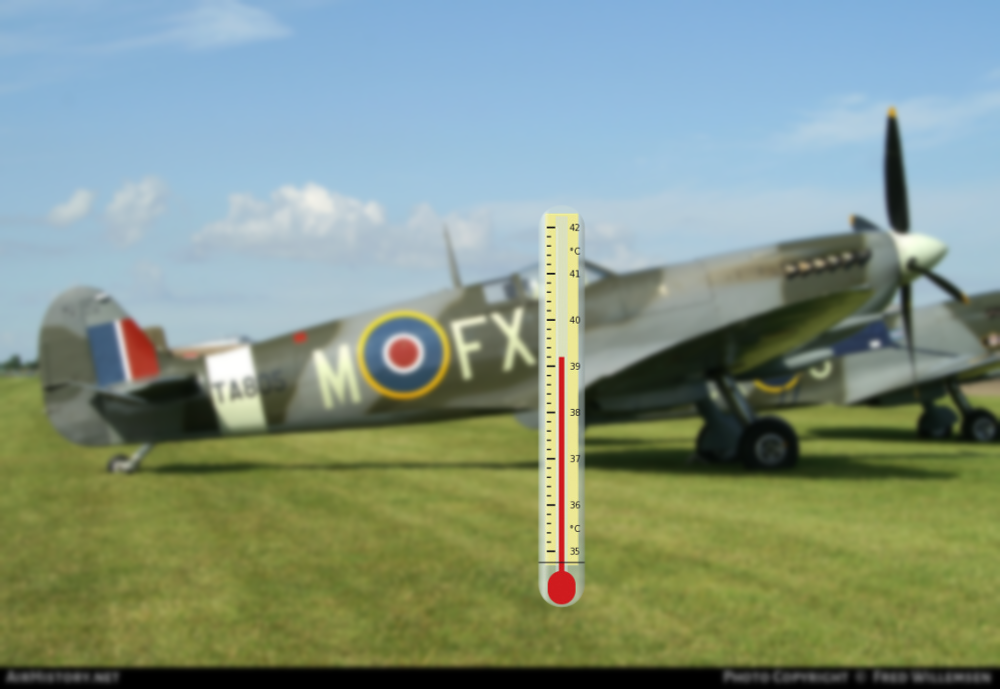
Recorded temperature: 39.2 (°C)
